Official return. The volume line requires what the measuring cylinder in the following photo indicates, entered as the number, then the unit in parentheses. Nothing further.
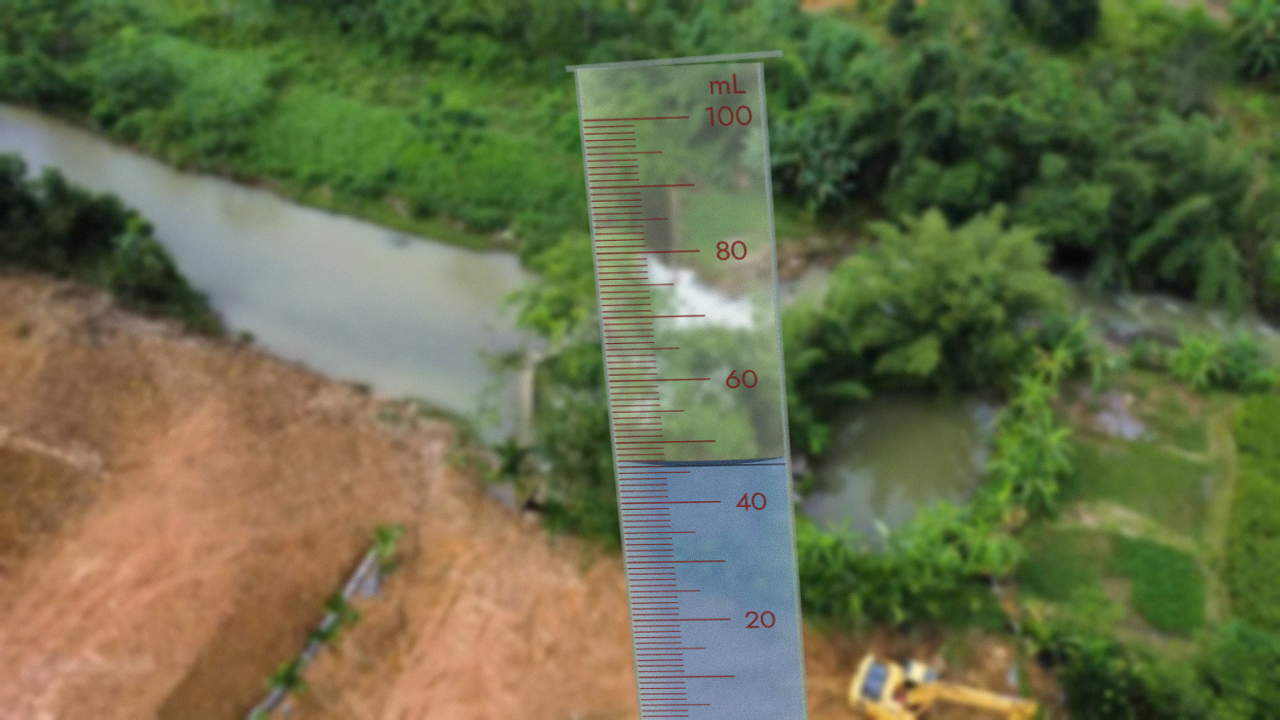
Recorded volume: 46 (mL)
